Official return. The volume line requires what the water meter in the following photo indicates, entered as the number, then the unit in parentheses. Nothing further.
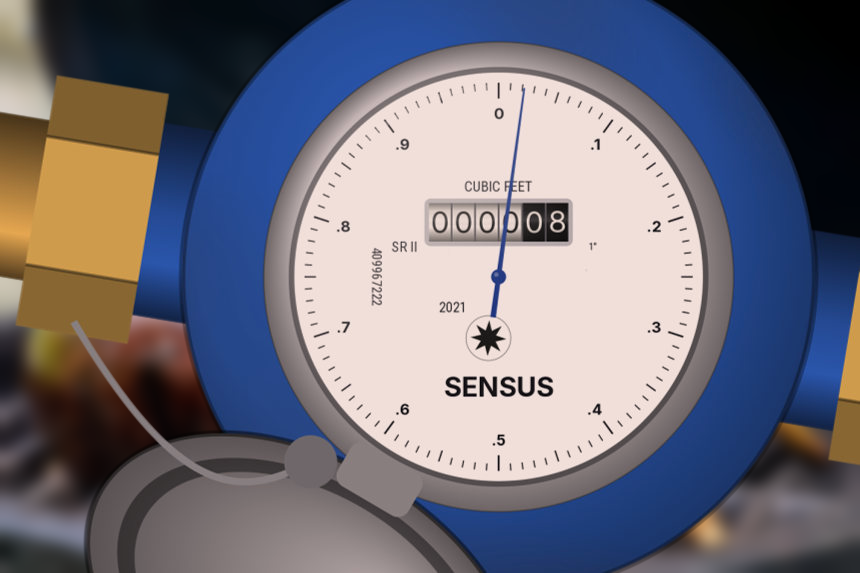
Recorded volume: 8.02 (ft³)
